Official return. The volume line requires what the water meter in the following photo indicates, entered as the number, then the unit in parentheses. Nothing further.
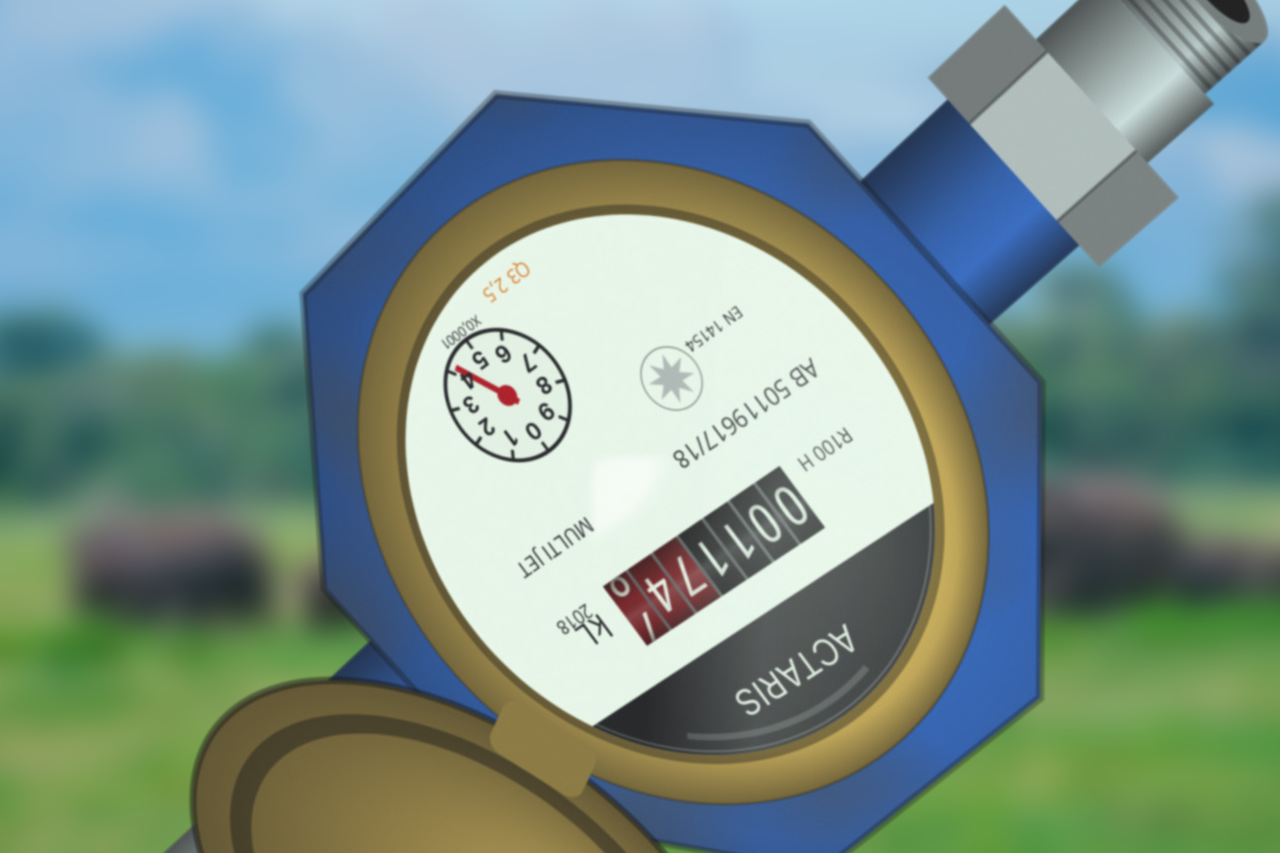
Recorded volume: 11.7474 (kL)
